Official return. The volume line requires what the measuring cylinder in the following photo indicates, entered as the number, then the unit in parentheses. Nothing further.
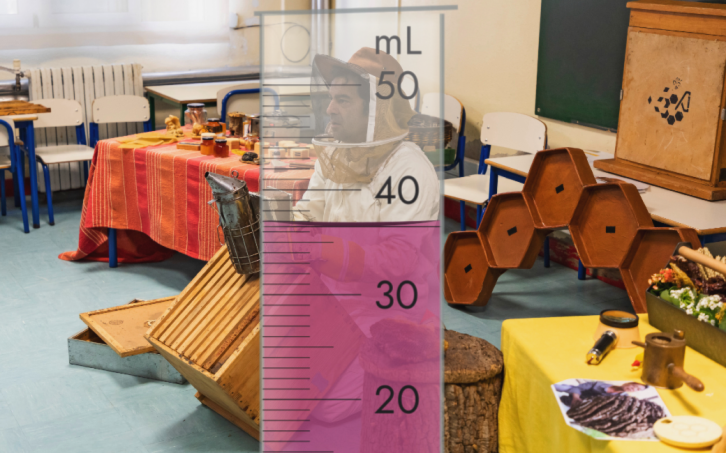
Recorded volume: 36.5 (mL)
